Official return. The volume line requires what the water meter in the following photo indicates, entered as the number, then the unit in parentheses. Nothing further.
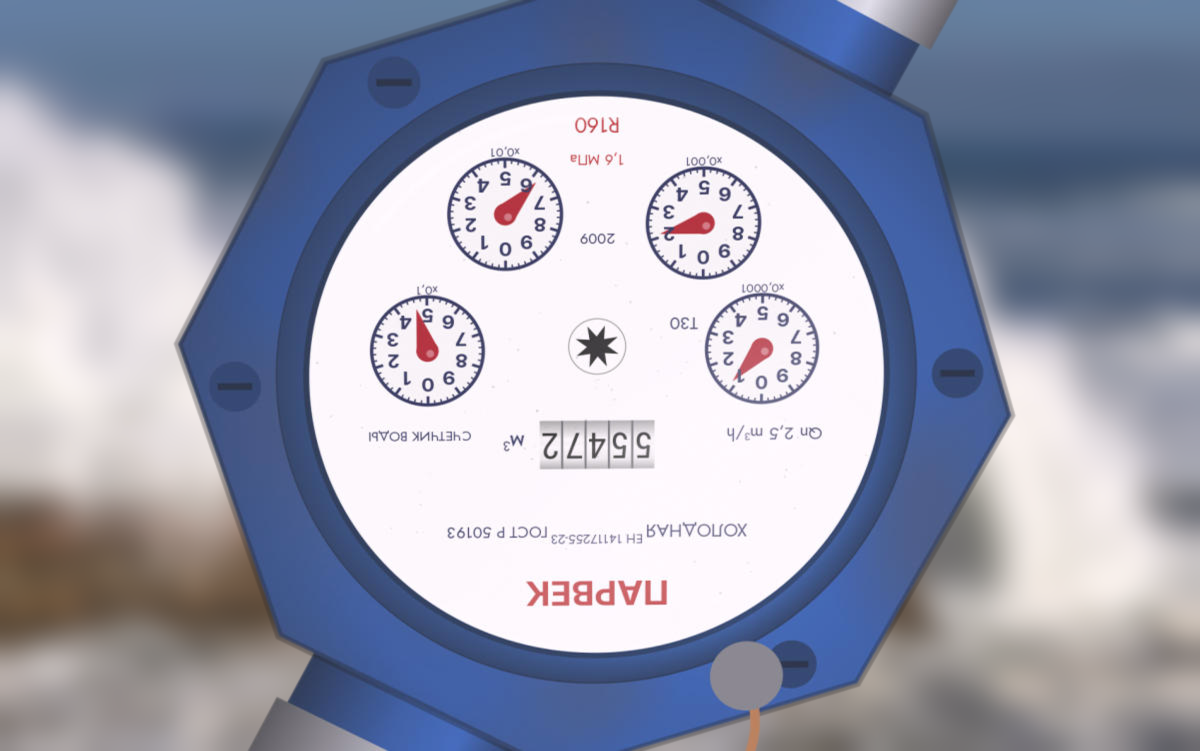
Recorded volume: 55472.4621 (m³)
